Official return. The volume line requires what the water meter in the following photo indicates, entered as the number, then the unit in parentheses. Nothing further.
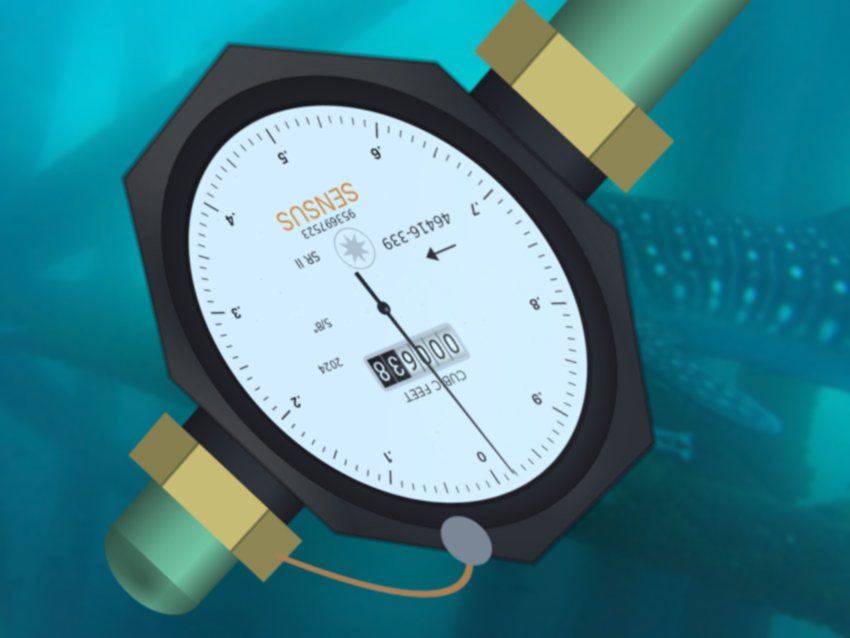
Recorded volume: 637.98 (ft³)
